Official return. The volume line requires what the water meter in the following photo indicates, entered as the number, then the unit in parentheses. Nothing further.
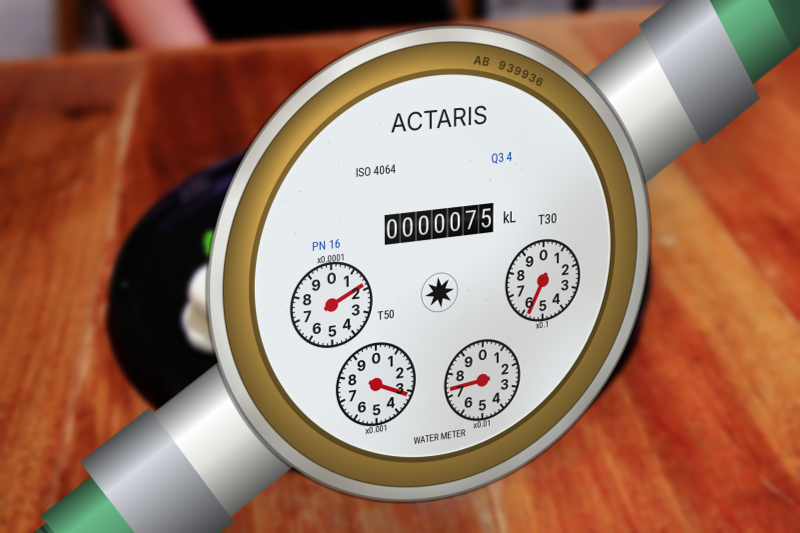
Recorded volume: 75.5731 (kL)
